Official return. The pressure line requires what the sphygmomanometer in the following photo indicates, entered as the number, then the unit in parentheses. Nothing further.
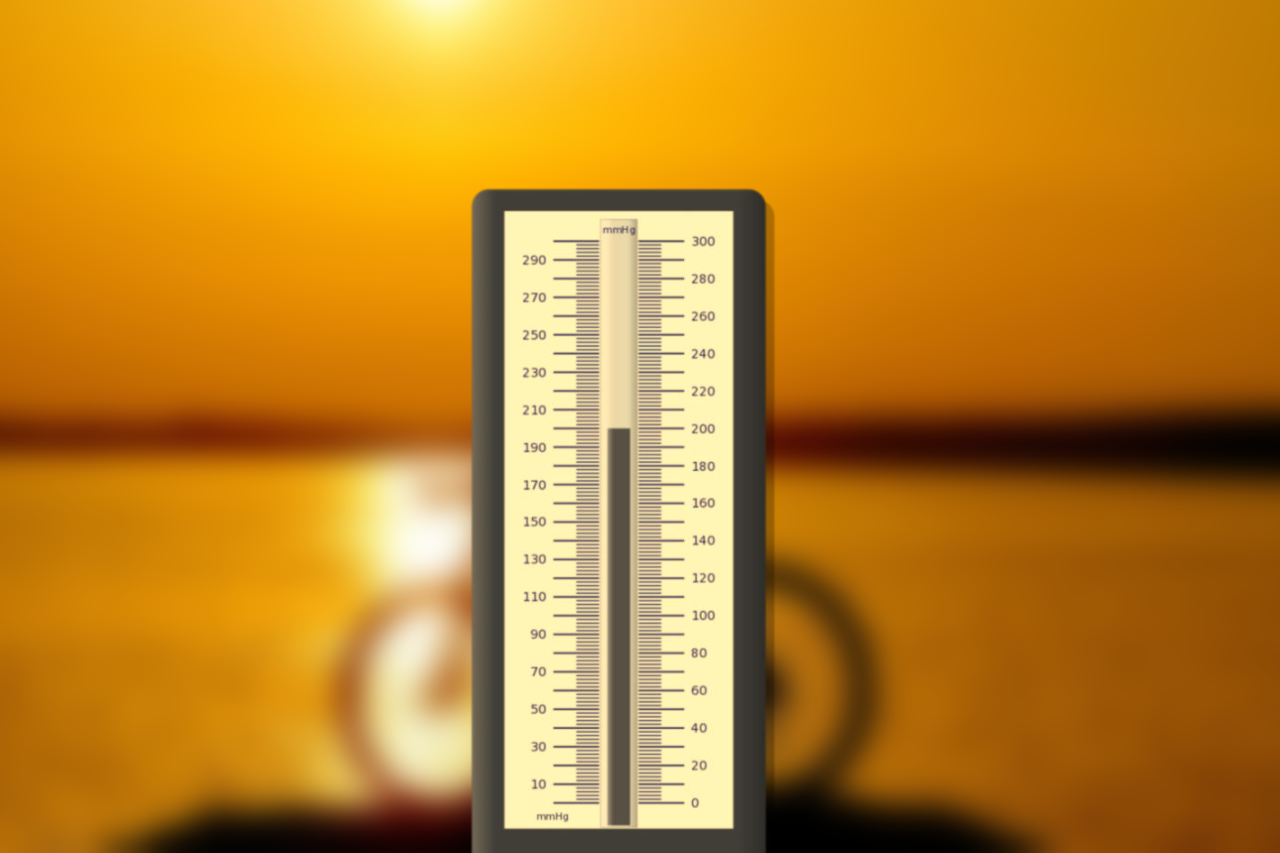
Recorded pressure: 200 (mmHg)
